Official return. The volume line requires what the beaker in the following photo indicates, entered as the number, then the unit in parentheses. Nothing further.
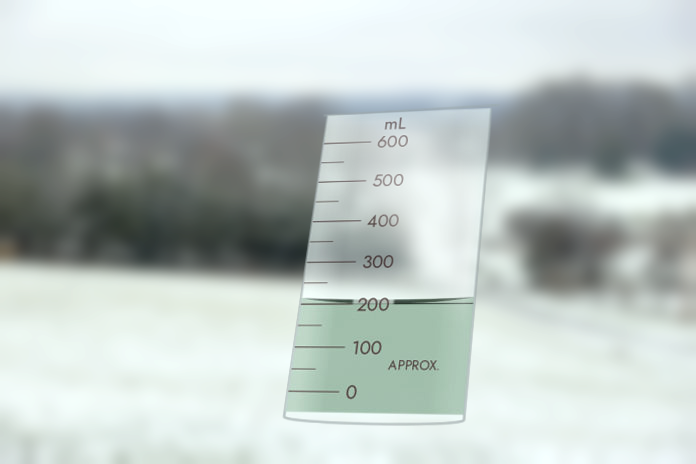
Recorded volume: 200 (mL)
